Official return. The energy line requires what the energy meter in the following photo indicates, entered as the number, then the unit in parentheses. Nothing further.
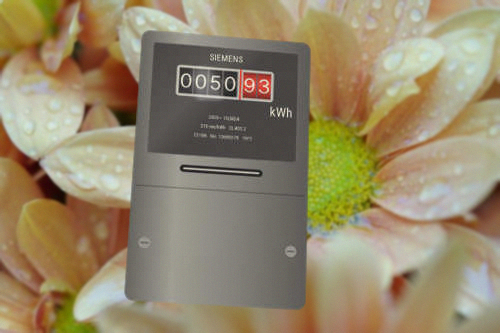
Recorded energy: 50.93 (kWh)
